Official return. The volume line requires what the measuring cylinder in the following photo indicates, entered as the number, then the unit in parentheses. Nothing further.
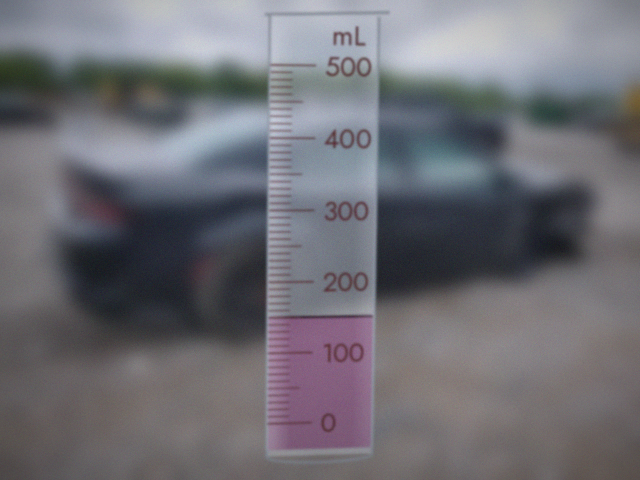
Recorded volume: 150 (mL)
